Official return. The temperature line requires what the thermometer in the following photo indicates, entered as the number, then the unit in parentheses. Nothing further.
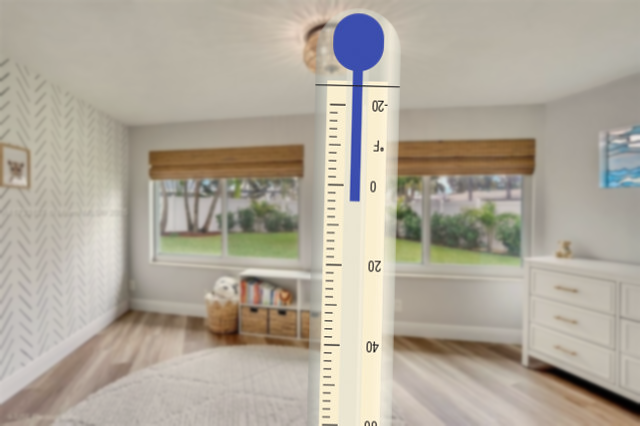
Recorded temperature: 4 (°F)
